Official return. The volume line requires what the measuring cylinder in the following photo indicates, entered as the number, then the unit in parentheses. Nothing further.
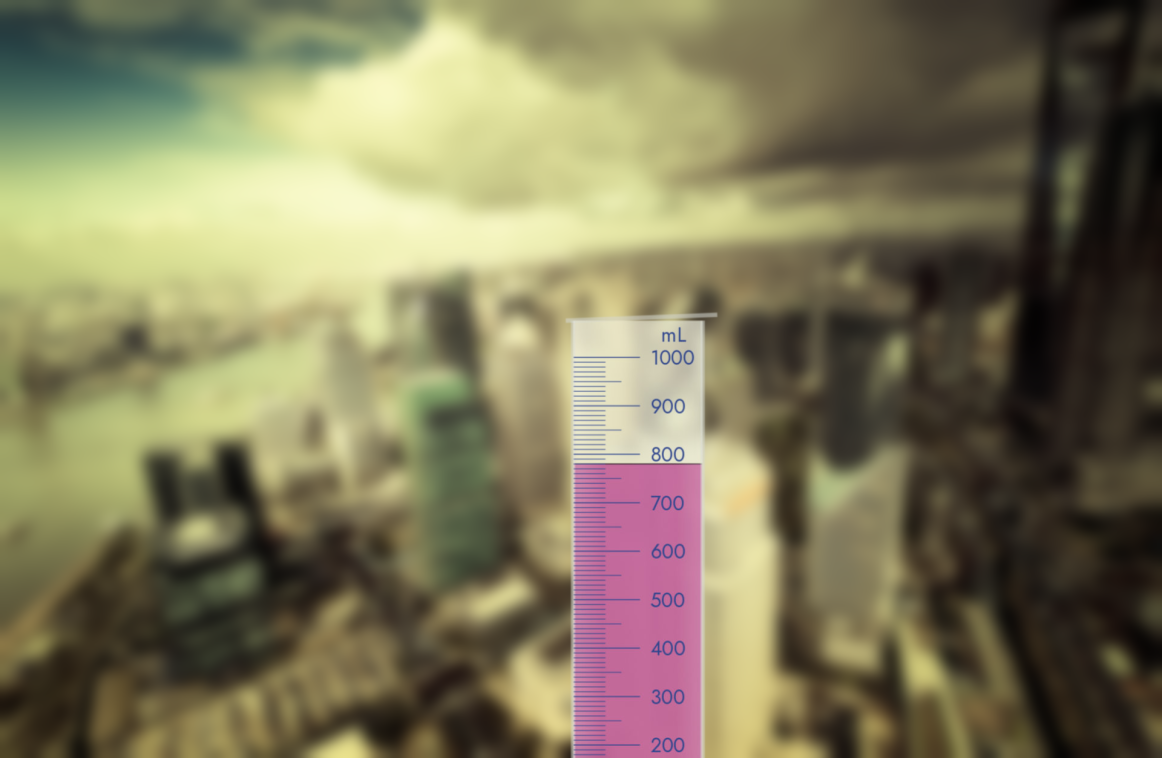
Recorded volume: 780 (mL)
